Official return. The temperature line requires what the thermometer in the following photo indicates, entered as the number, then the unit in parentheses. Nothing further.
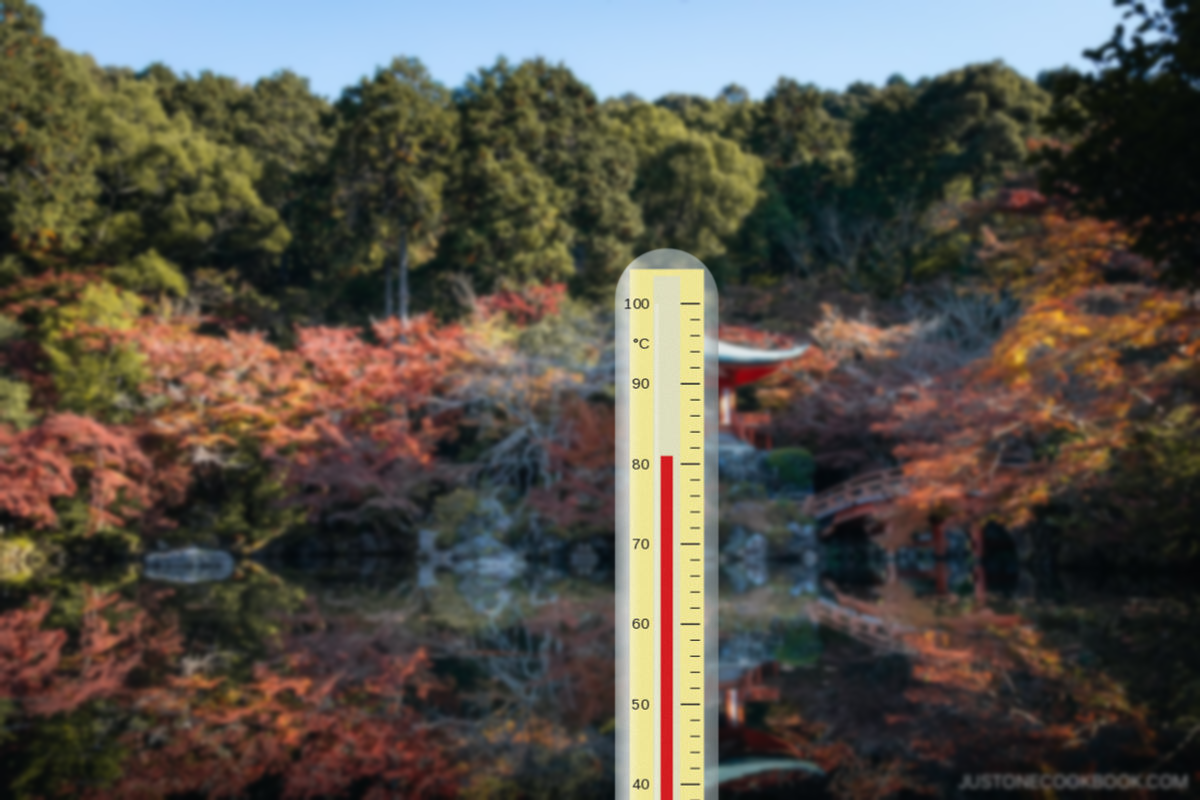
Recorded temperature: 81 (°C)
